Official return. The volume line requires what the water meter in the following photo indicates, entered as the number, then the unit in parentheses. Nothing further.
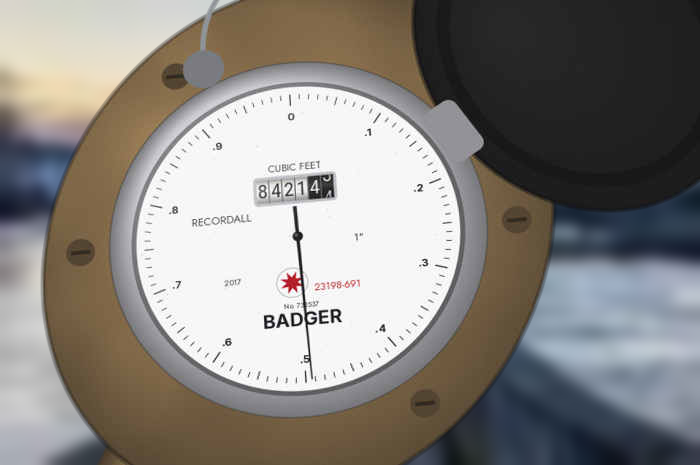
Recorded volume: 842143.49 (ft³)
